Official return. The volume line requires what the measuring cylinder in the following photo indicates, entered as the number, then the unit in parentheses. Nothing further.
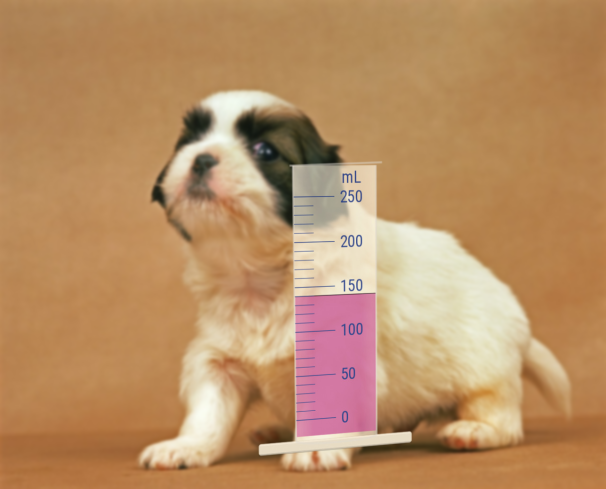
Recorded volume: 140 (mL)
